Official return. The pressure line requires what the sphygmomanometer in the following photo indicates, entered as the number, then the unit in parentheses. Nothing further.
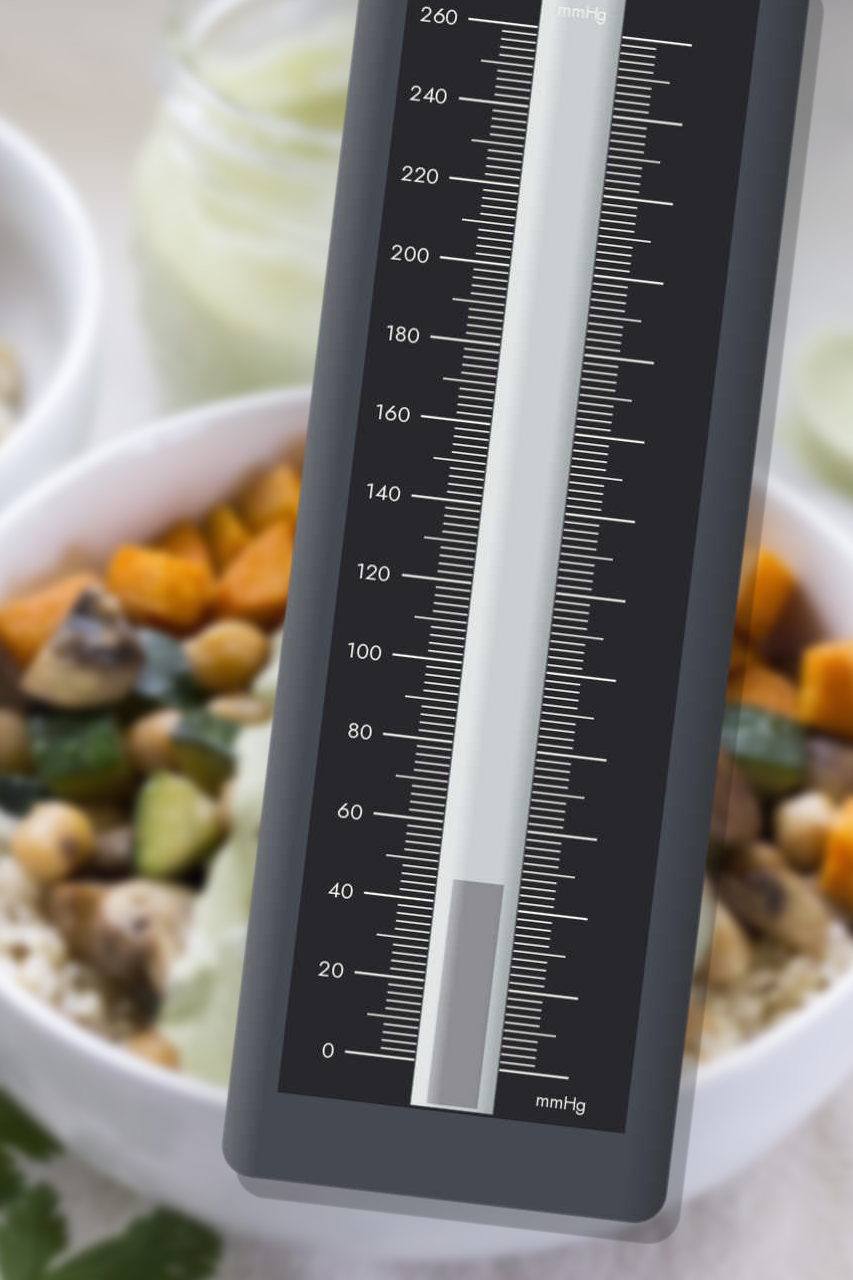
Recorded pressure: 46 (mmHg)
